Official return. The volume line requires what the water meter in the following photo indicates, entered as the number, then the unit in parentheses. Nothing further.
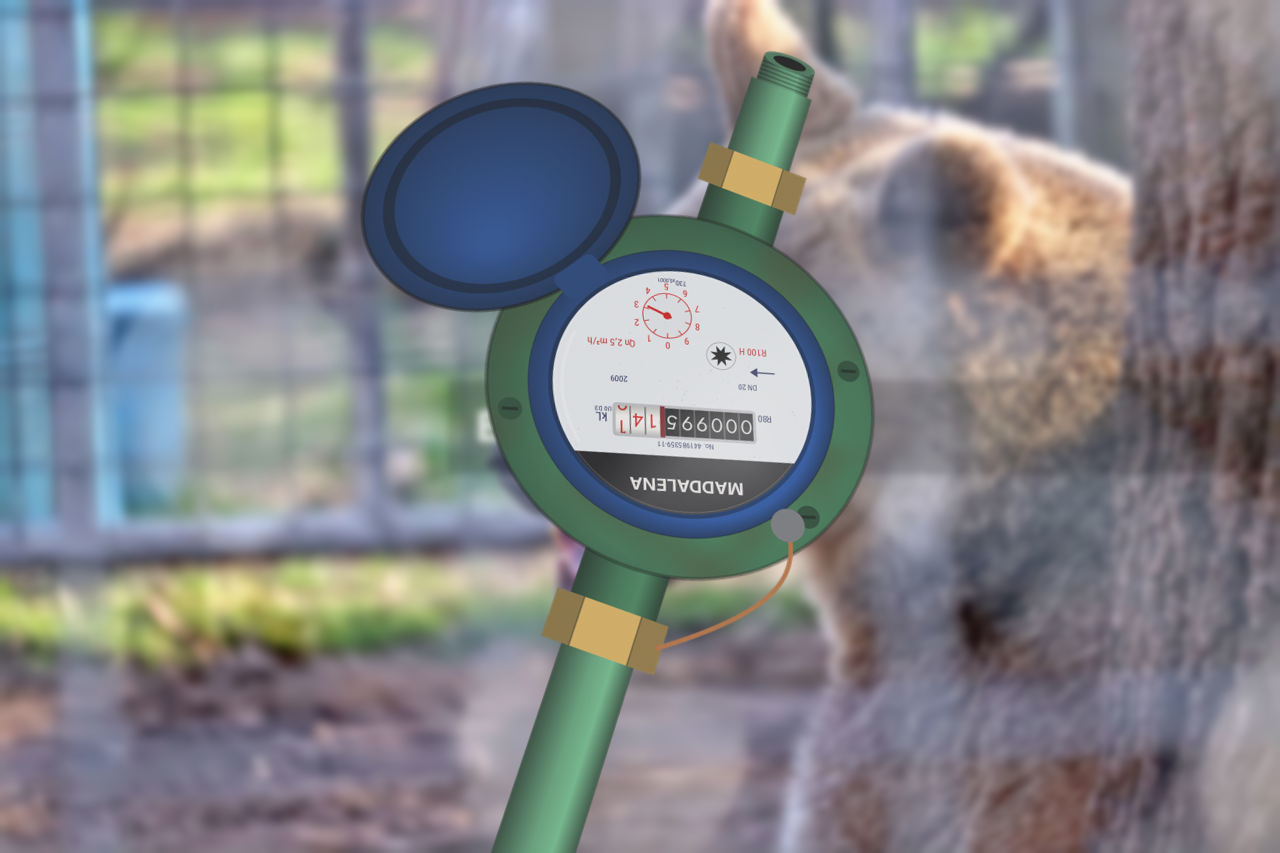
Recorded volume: 995.1413 (kL)
